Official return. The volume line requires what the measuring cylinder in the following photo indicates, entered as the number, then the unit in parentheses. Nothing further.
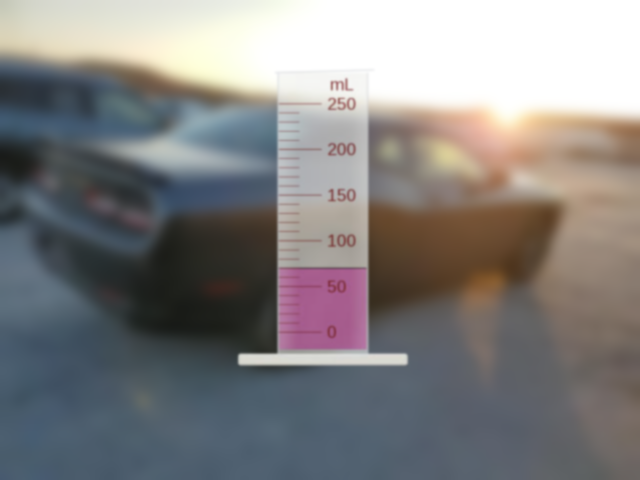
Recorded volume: 70 (mL)
